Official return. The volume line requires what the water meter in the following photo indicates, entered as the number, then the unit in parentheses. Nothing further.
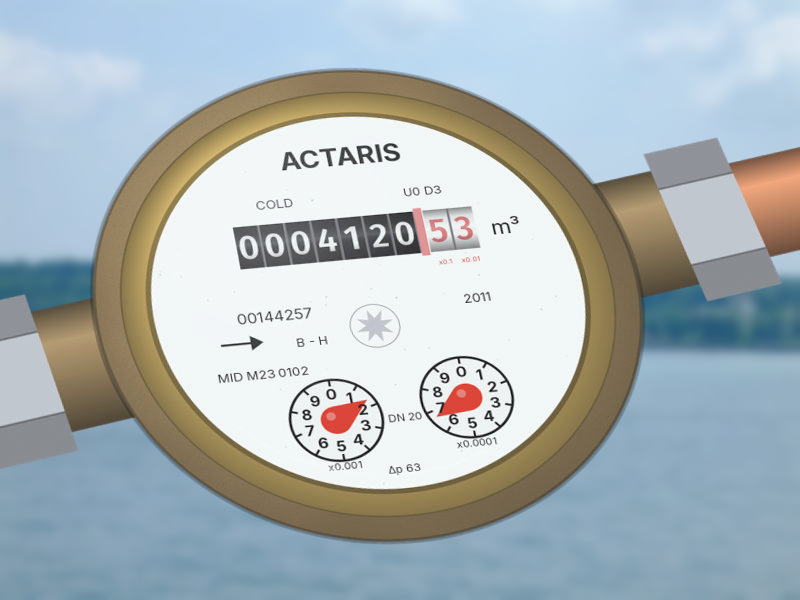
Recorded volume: 4120.5316 (m³)
